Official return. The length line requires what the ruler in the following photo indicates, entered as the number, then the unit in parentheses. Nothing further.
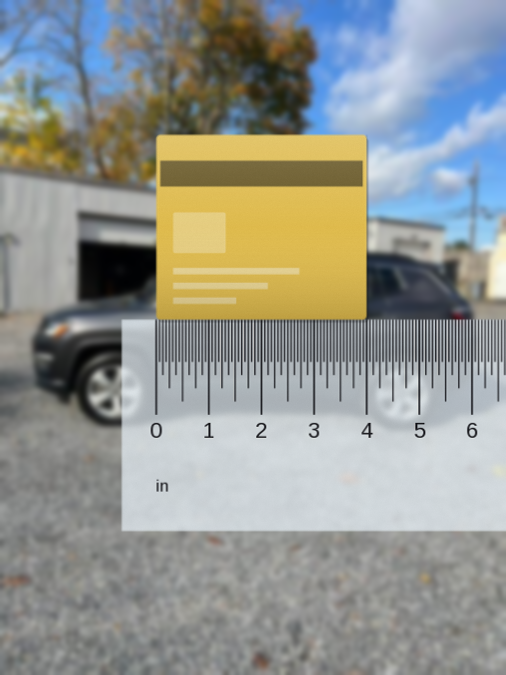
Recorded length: 4 (in)
